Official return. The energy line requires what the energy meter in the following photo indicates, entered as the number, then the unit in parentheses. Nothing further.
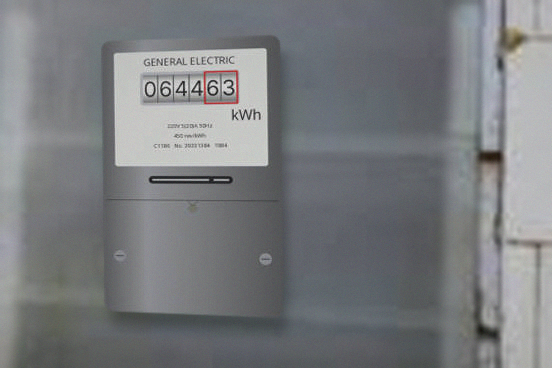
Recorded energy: 644.63 (kWh)
